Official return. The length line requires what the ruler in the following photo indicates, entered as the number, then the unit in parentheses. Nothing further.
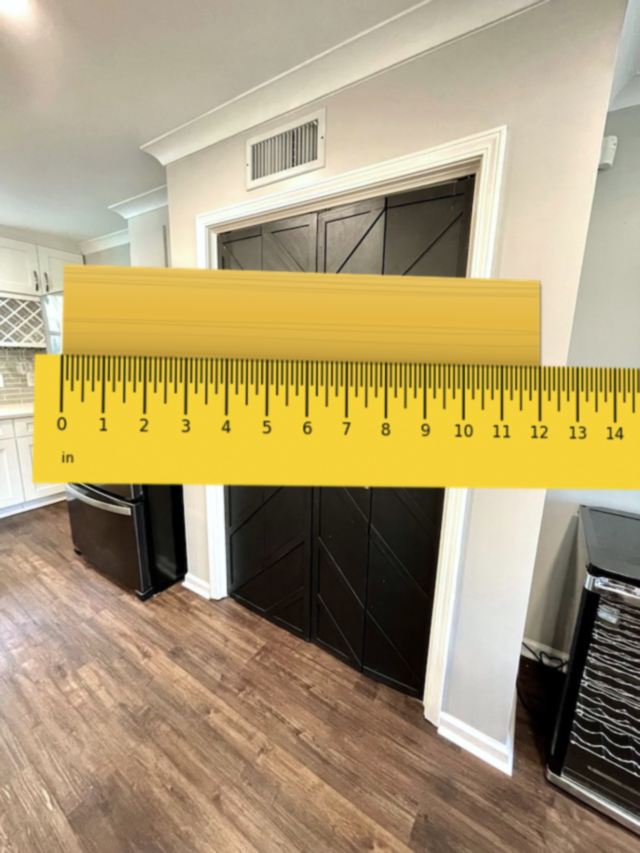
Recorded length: 12 (in)
